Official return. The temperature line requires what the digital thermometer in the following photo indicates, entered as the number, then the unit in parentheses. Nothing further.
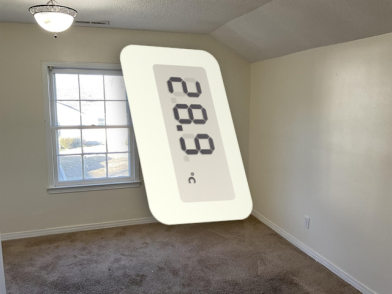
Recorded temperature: 28.9 (°C)
